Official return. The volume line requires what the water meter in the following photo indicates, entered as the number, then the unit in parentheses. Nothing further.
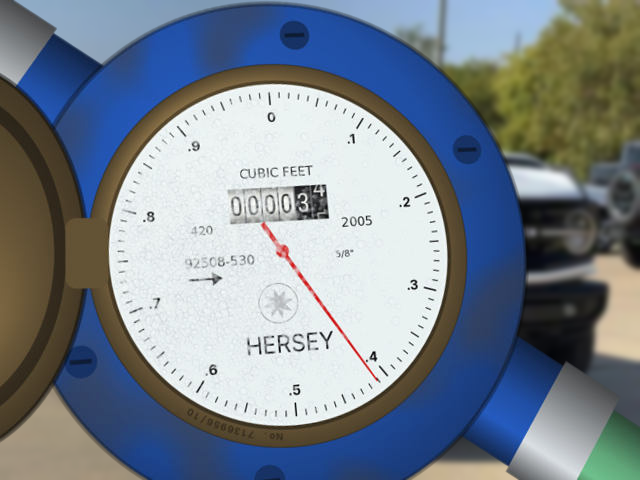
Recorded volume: 34.41 (ft³)
